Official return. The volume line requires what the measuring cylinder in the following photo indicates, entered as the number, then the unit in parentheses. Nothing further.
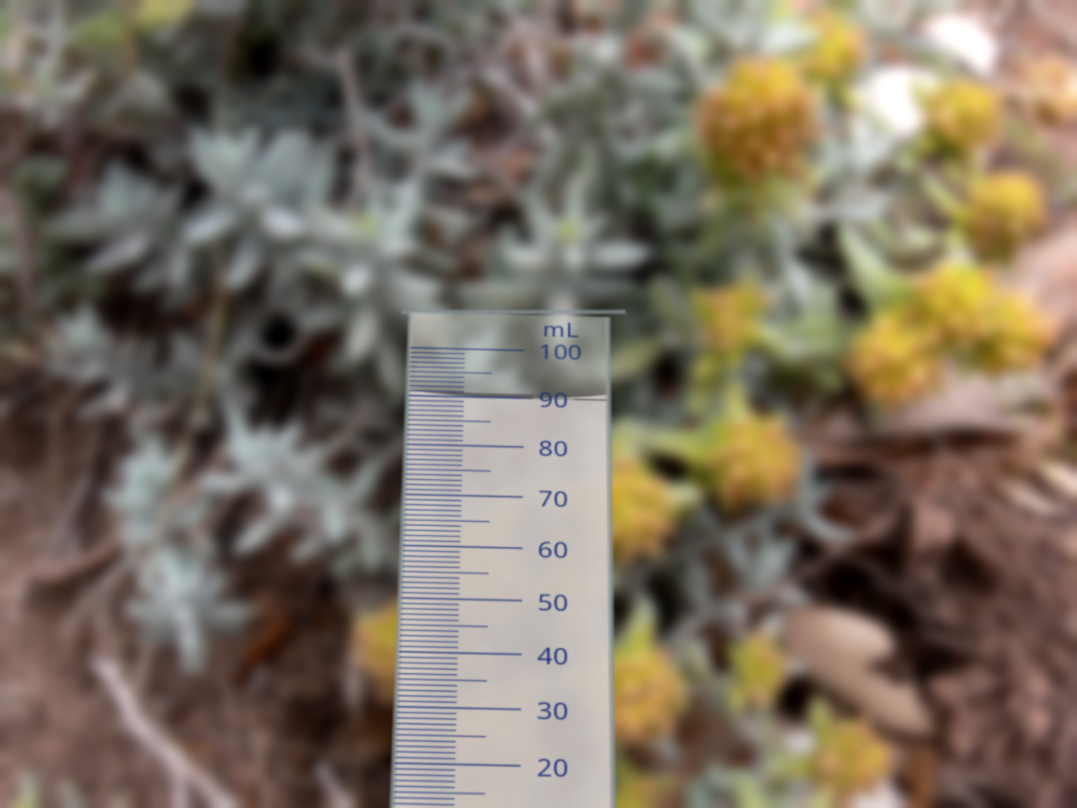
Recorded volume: 90 (mL)
